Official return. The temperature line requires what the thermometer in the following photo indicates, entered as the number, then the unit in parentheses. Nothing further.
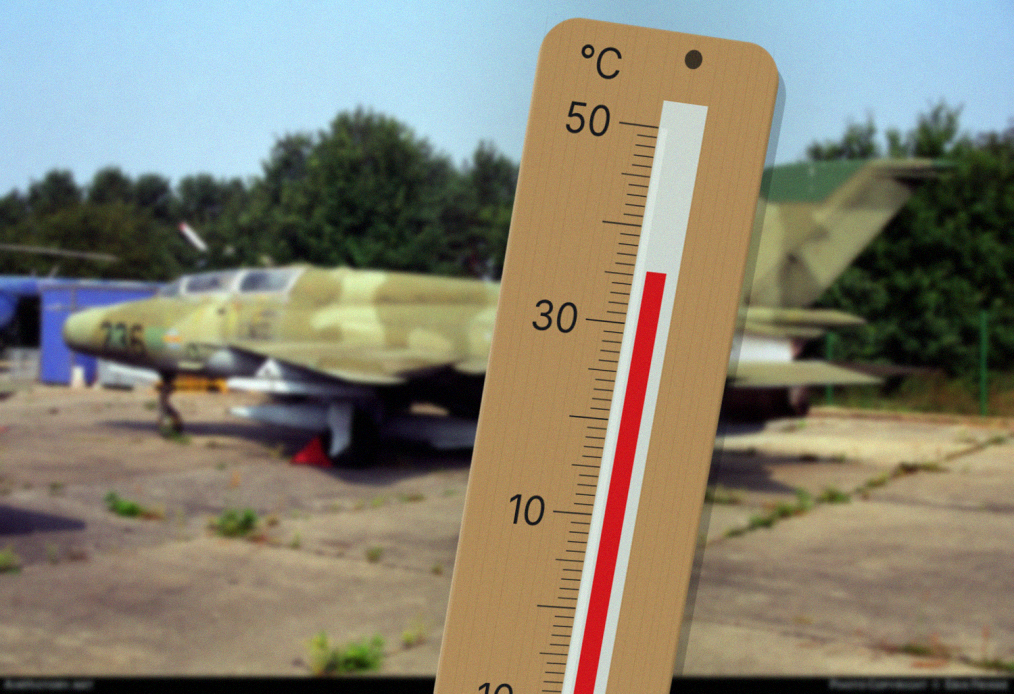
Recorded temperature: 35.5 (°C)
